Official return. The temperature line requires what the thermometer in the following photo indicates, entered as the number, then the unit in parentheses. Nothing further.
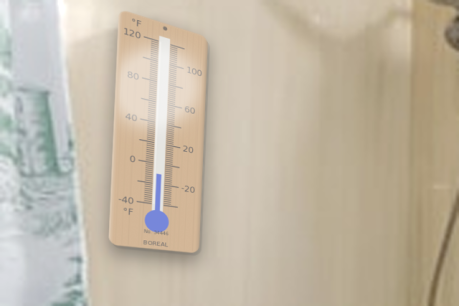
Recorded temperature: -10 (°F)
